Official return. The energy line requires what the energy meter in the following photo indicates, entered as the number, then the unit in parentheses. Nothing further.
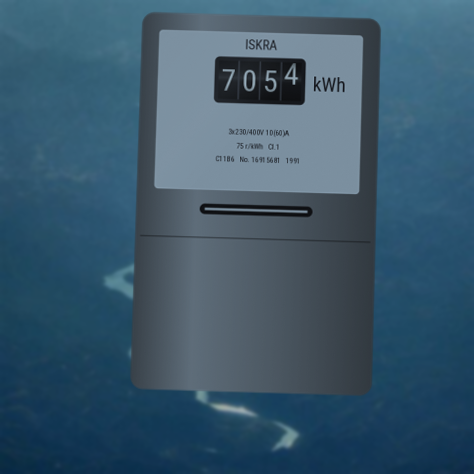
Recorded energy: 7054 (kWh)
